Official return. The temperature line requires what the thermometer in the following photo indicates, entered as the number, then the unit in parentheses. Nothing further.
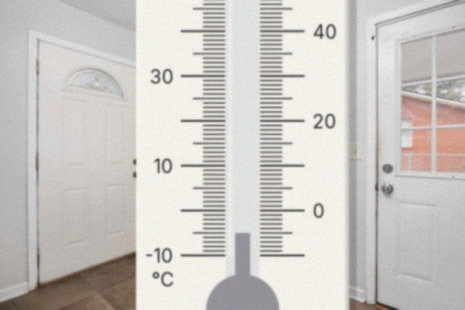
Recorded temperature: -5 (°C)
